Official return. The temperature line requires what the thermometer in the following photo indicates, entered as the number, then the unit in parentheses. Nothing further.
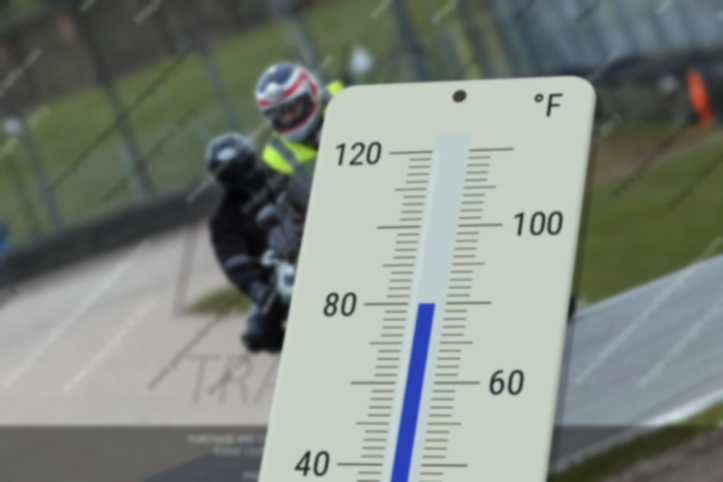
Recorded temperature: 80 (°F)
